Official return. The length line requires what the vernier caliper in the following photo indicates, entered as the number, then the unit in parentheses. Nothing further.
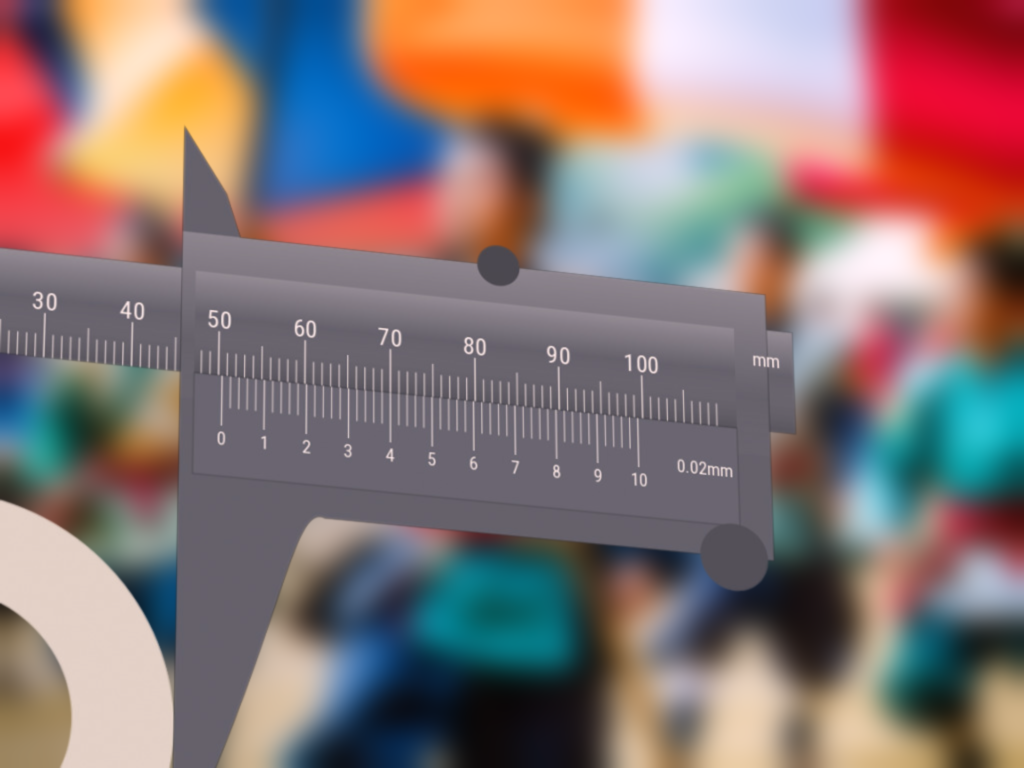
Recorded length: 50.4 (mm)
